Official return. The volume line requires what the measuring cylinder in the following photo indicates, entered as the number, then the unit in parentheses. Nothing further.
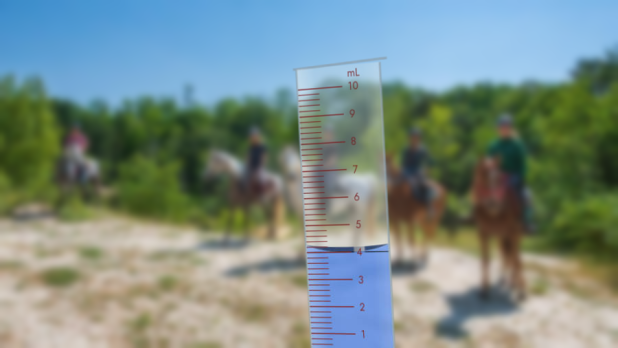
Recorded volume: 4 (mL)
